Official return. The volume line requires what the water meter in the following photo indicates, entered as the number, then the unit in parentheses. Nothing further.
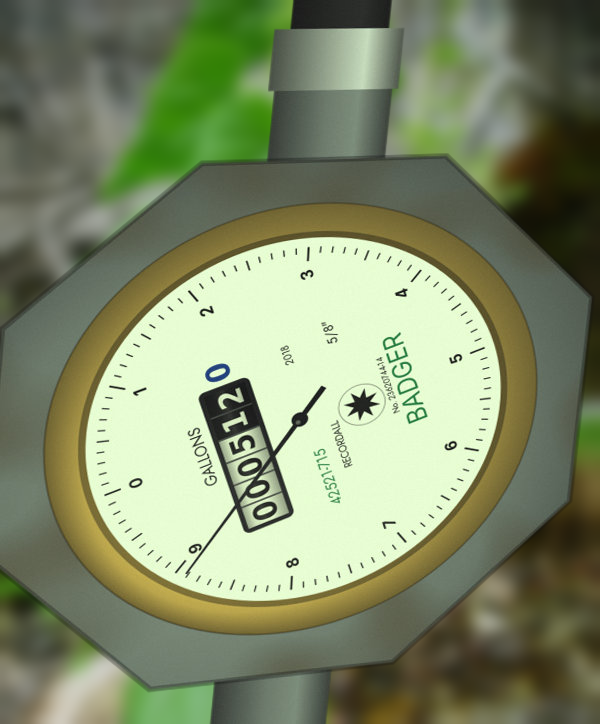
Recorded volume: 5118.9 (gal)
